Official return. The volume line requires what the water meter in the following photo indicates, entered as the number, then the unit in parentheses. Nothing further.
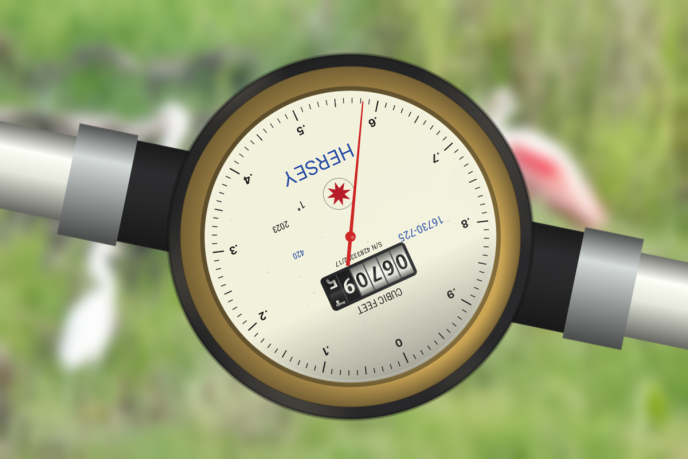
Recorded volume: 67094.58 (ft³)
